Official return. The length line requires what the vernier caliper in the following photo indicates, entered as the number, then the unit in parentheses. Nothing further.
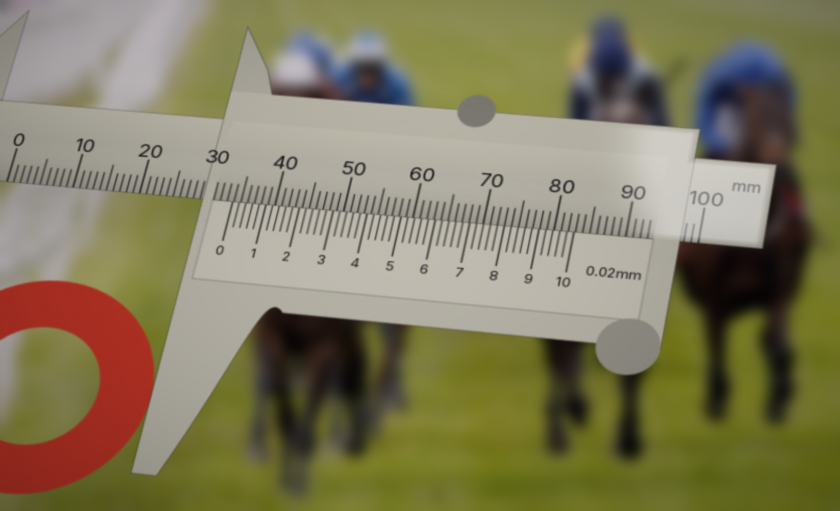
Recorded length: 33.8 (mm)
